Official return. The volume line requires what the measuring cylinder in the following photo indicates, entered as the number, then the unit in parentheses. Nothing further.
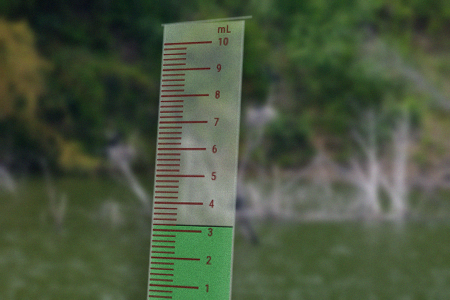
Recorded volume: 3.2 (mL)
